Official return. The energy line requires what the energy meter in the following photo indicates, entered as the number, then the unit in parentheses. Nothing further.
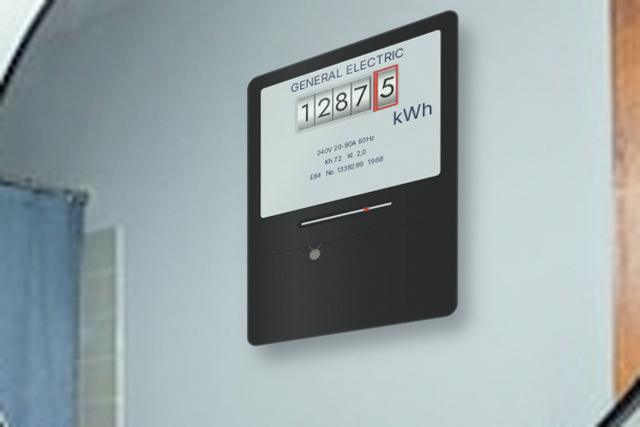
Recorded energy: 1287.5 (kWh)
